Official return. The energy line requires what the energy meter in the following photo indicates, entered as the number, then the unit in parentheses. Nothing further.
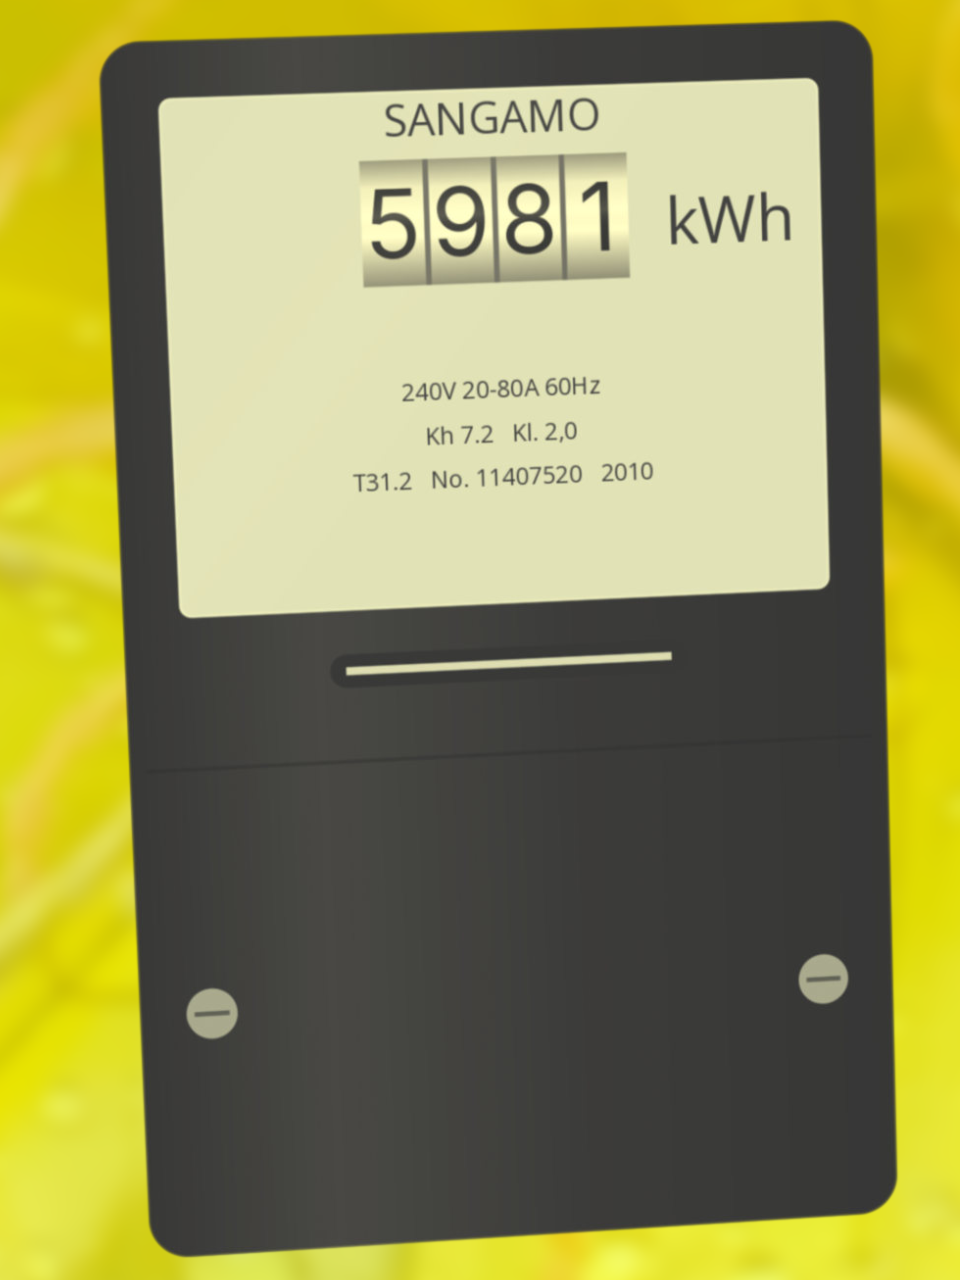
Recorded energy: 5981 (kWh)
